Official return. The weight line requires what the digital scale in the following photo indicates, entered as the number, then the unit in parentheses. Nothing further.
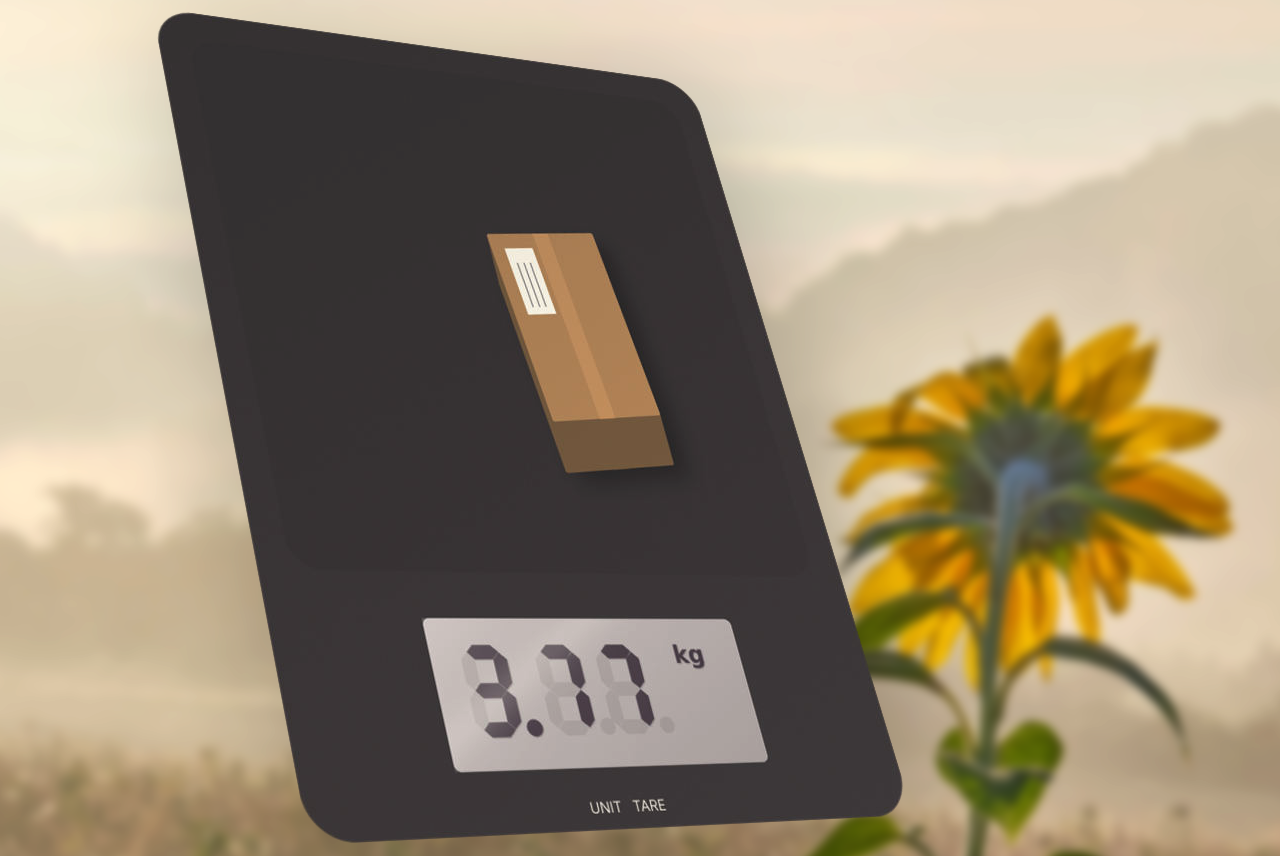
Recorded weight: 3.77 (kg)
